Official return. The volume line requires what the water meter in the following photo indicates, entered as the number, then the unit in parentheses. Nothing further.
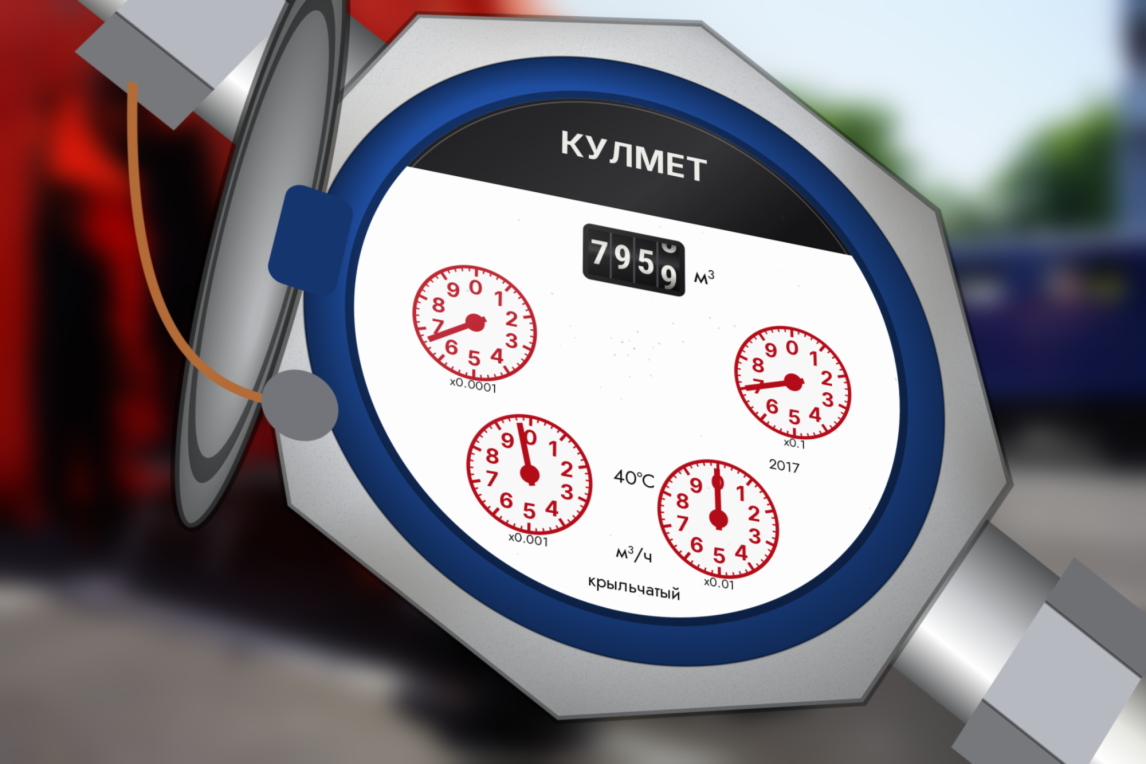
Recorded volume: 7958.6996 (m³)
